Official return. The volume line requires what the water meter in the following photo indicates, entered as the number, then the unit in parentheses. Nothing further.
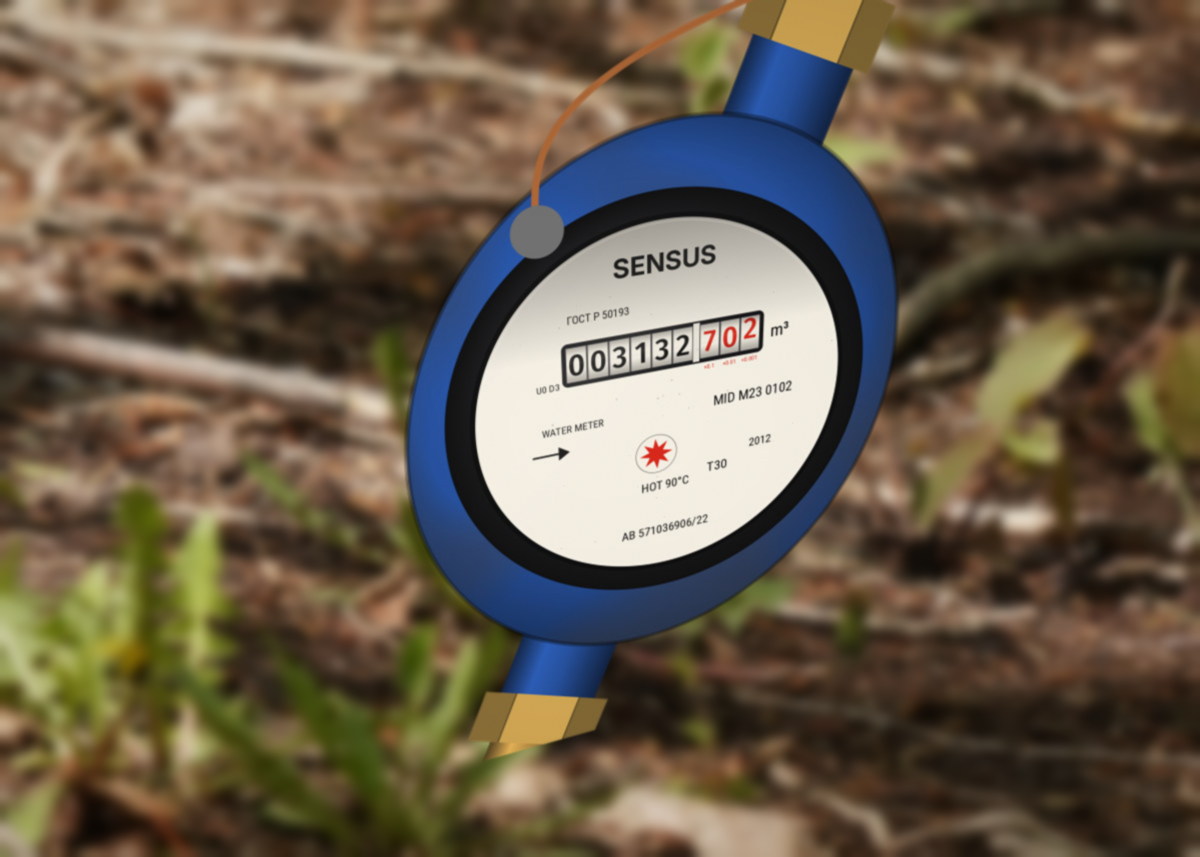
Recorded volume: 3132.702 (m³)
